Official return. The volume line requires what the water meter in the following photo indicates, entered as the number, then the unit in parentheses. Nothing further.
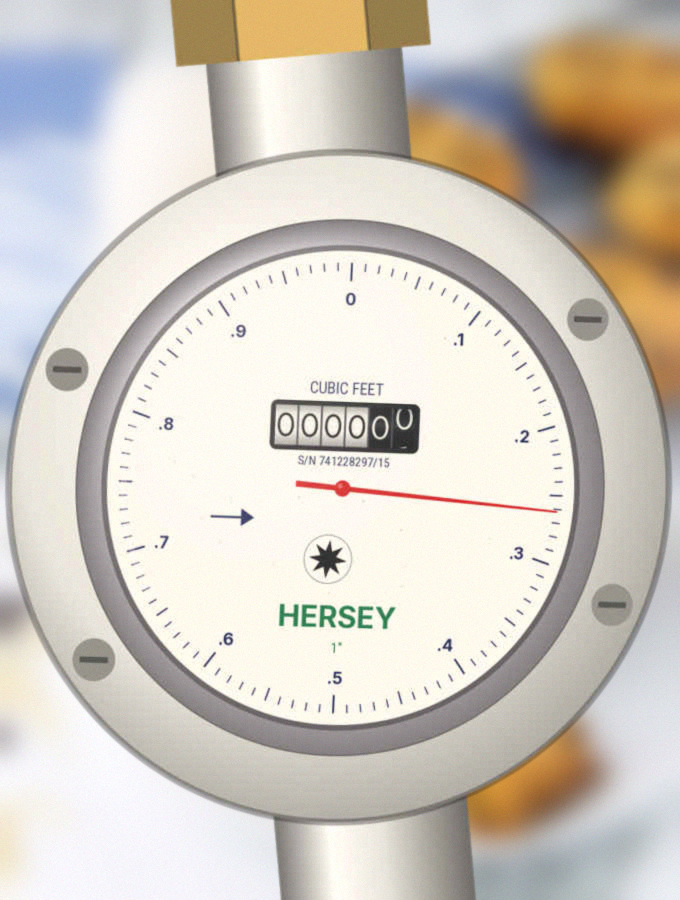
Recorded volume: 0.26 (ft³)
